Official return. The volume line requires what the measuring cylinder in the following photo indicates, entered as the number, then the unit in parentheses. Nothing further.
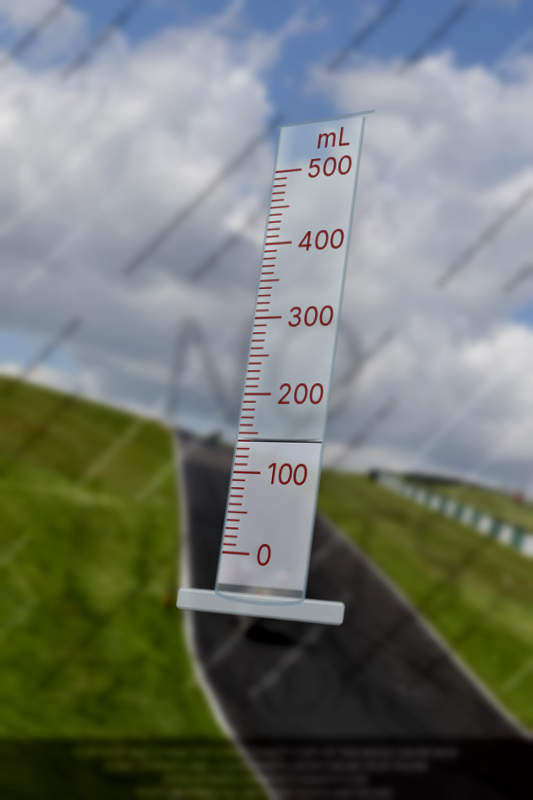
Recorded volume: 140 (mL)
